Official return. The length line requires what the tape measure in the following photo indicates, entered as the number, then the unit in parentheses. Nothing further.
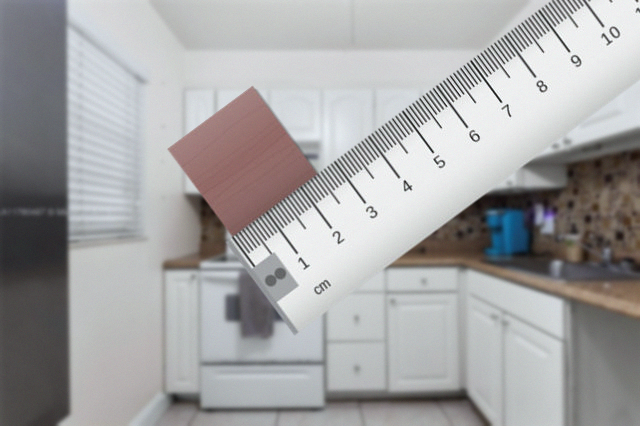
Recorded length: 2.5 (cm)
